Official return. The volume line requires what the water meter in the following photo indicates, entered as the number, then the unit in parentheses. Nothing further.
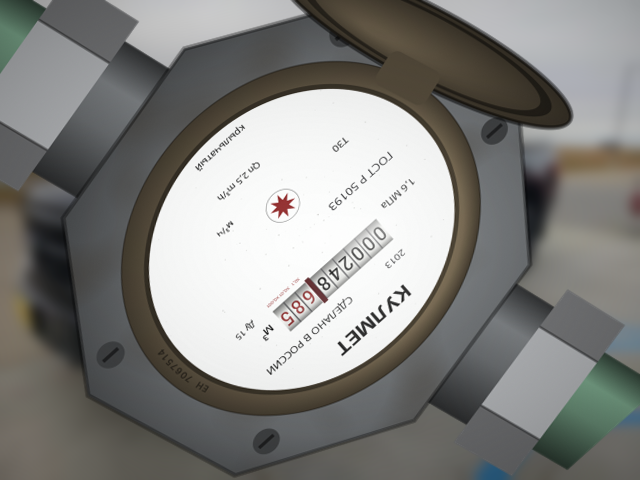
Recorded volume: 248.685 (m³)
